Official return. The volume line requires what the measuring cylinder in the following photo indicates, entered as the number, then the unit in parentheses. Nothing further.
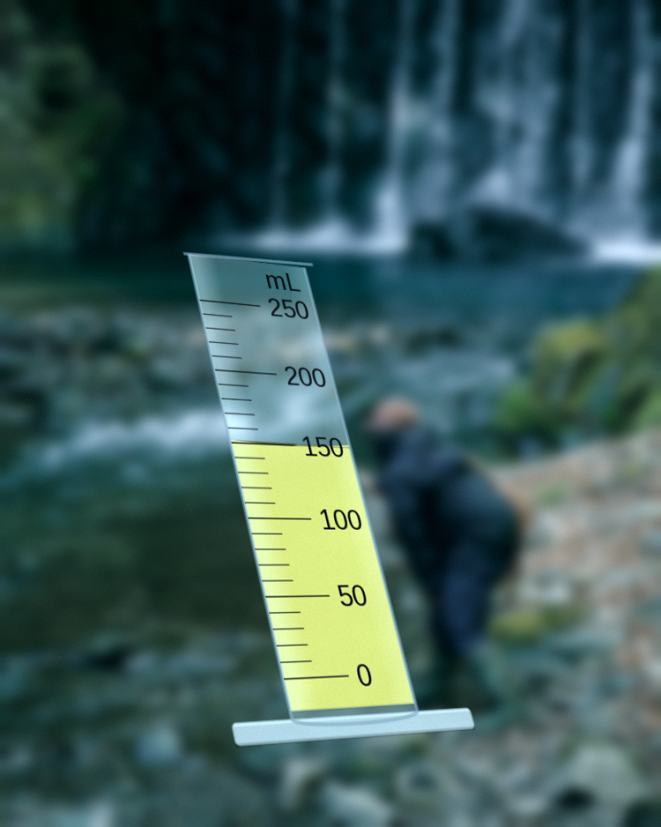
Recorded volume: 150 (mL)
